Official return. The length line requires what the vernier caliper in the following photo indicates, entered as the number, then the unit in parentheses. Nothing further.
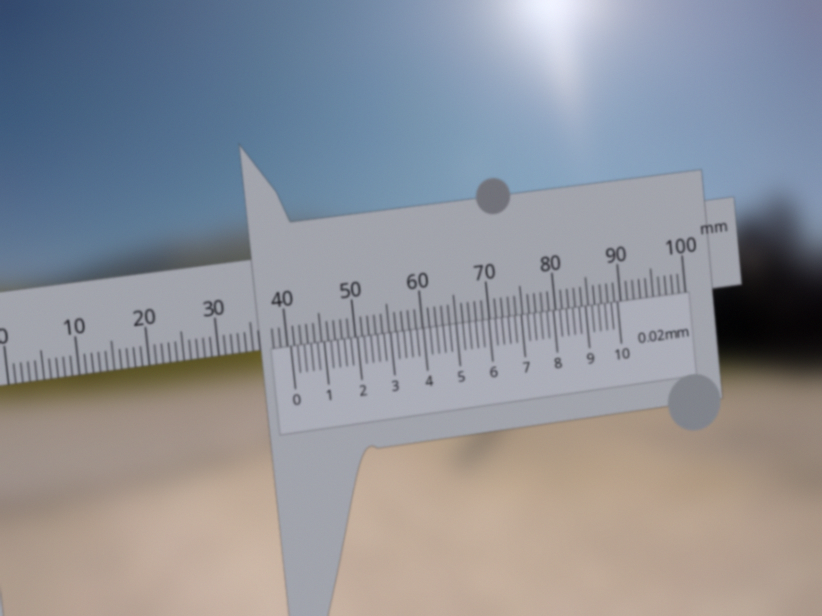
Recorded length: 40.5 (mm)
